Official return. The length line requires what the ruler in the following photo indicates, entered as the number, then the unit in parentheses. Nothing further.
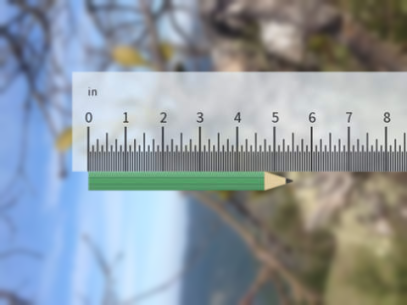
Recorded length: 5.5 (in)
